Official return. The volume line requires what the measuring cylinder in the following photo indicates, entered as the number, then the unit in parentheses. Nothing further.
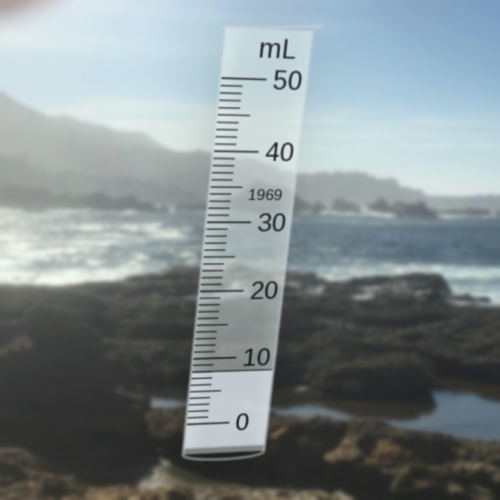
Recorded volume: 8 (mL)
